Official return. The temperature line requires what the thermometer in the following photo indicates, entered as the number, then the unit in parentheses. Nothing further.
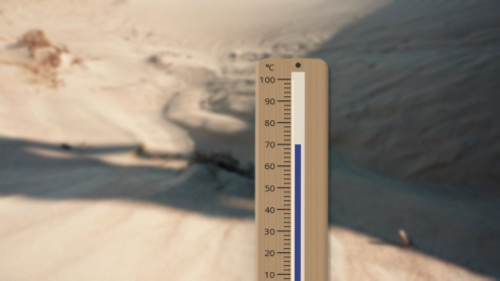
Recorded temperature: 70 (°C)
